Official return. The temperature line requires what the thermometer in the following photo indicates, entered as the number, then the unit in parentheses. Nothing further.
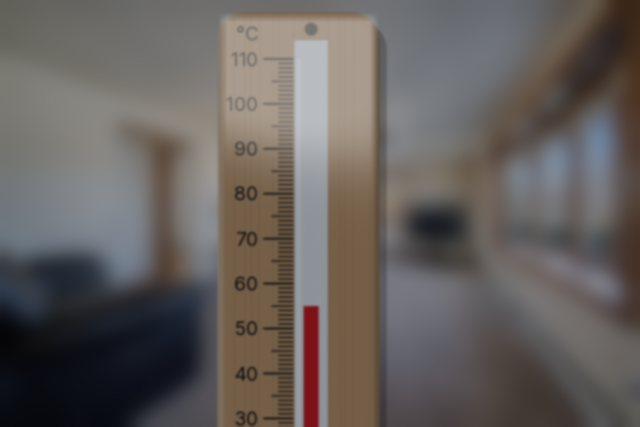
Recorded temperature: 55 (°C)
